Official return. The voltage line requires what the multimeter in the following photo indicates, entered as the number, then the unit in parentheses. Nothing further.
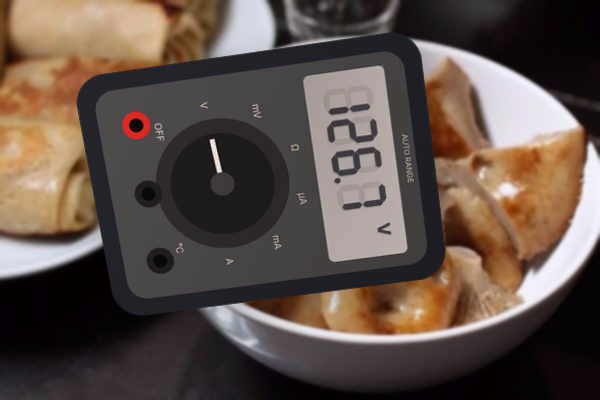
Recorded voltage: 126.7 (V)
